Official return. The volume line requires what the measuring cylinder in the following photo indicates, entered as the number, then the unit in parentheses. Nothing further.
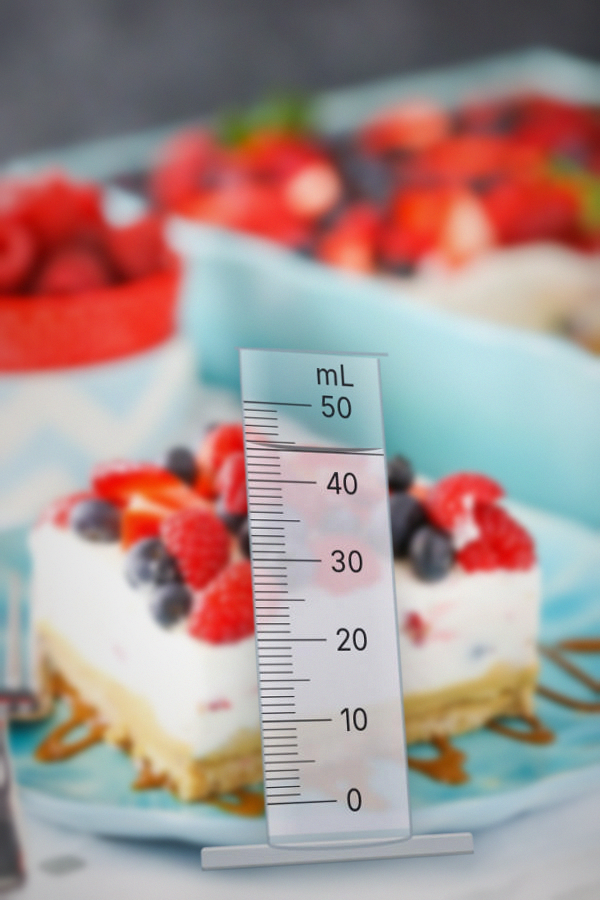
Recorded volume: 44 (mL)
